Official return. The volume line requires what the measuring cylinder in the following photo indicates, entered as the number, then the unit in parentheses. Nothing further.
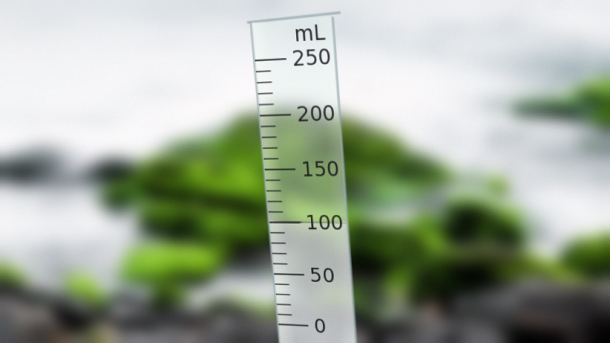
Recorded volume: 100 (mL)
